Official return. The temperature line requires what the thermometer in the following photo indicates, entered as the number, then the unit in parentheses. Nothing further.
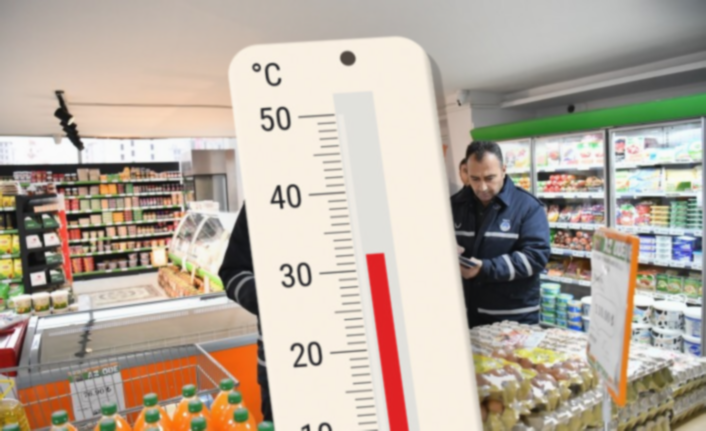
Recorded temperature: 32 (°C)
